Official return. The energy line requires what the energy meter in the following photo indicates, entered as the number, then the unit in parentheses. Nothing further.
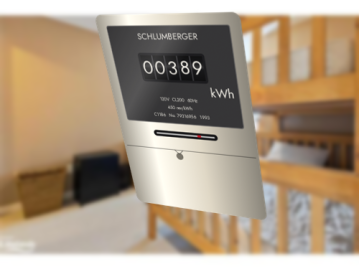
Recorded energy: 389 (kWh)
